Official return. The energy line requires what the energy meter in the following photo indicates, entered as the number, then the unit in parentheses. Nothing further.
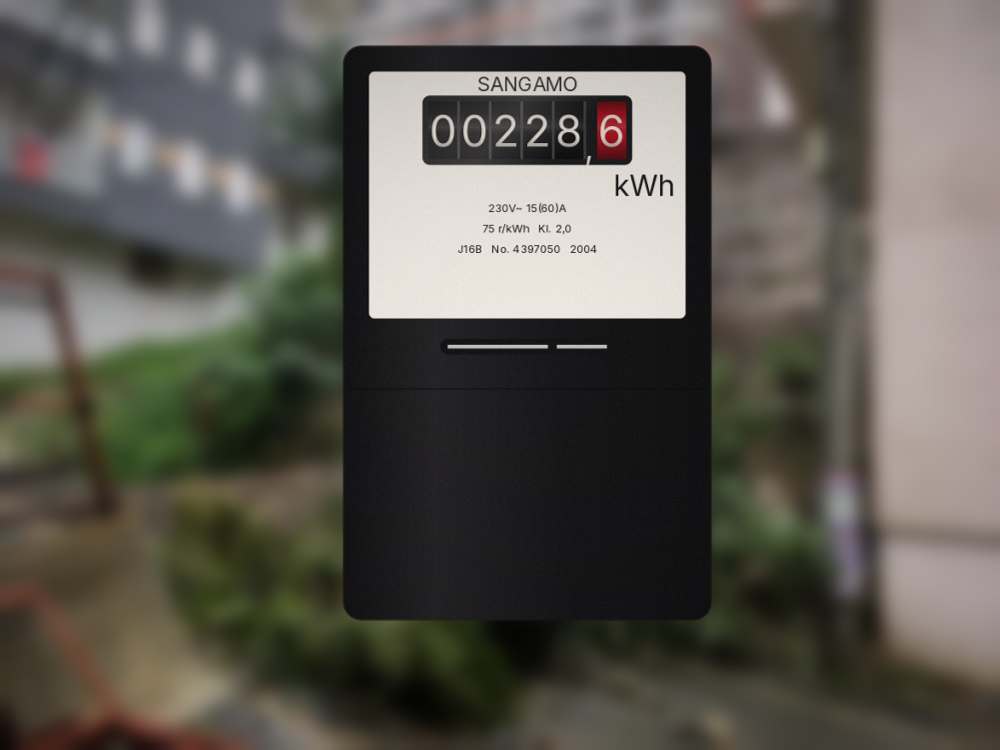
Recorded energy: 228.6 (kWh)
